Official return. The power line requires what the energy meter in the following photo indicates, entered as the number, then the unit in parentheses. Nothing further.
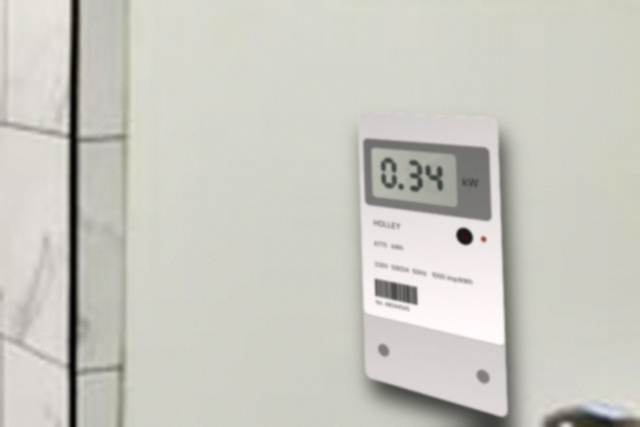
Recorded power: 0.34 (kW)
